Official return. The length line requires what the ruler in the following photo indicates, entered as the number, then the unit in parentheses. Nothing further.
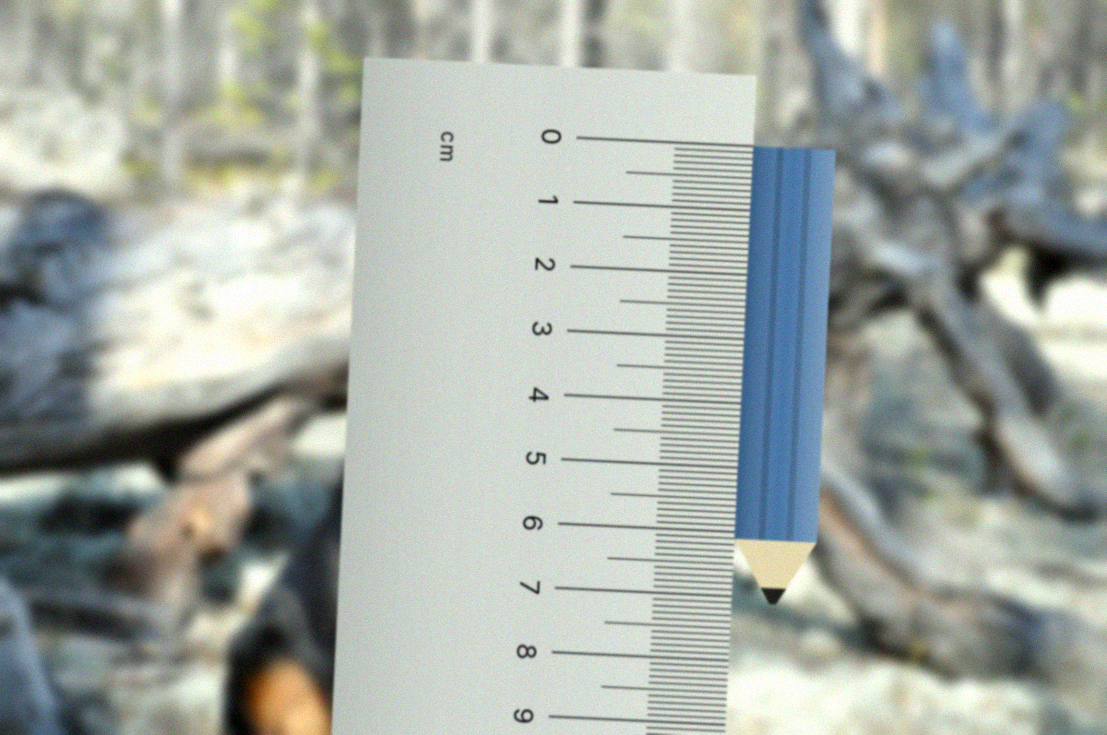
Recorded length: 7.1 (cm)
